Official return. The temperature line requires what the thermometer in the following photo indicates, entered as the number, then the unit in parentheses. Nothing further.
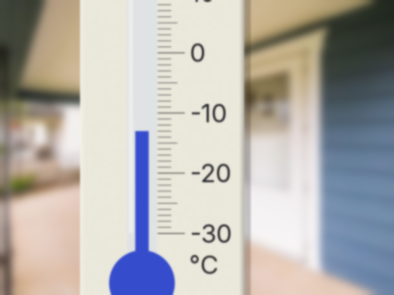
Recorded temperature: -13 (°C)
